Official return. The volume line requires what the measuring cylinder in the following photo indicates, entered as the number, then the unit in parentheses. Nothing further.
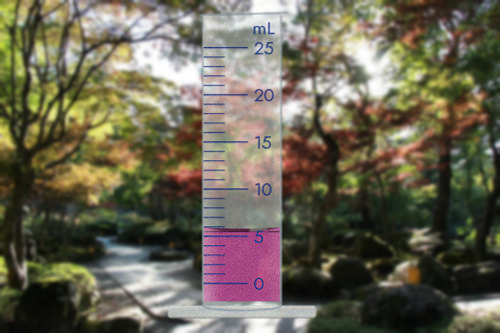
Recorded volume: 5.5 (mL)
